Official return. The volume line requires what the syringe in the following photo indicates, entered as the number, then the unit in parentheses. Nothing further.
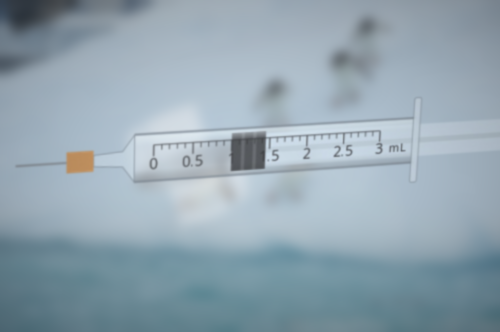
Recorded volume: 1 (mL)
